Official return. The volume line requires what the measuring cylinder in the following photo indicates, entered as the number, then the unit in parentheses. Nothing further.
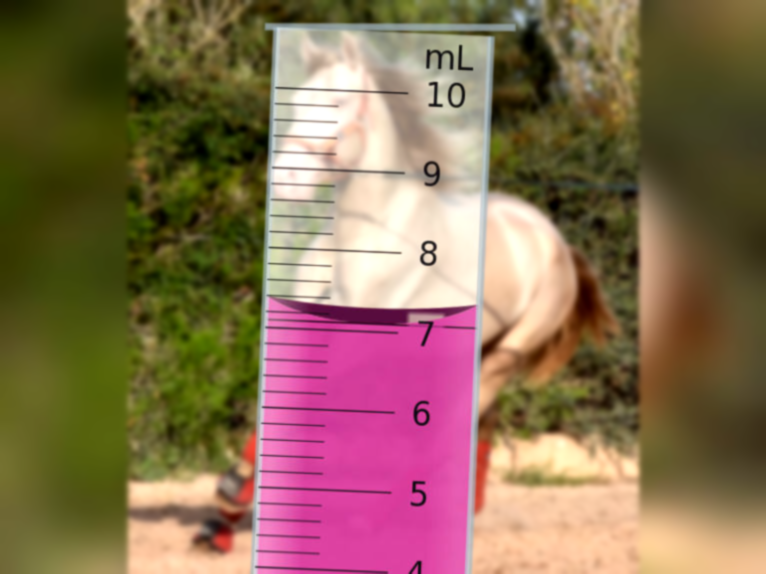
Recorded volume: 7.1 (mL)
